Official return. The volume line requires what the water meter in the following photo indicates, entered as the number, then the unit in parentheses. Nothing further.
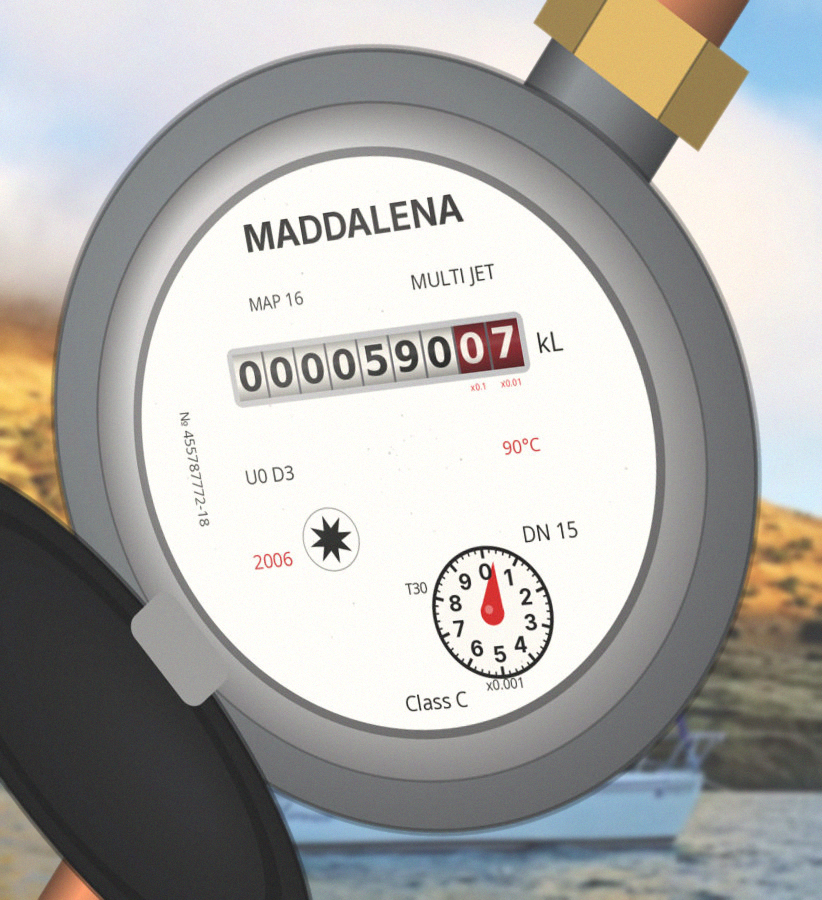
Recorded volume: 590.070 (kL)
